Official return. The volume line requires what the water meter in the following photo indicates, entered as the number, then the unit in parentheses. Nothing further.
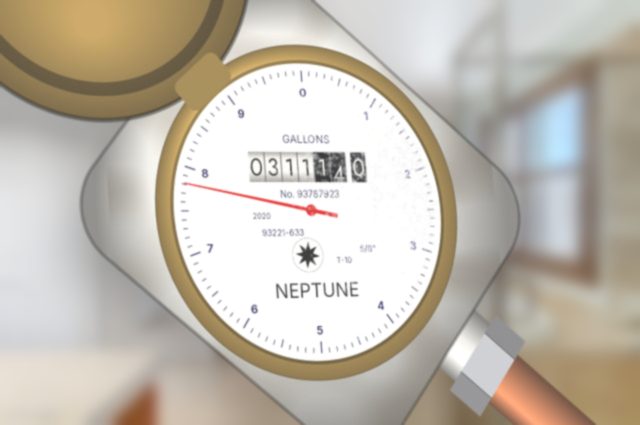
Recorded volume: 311137.8 (gal)
